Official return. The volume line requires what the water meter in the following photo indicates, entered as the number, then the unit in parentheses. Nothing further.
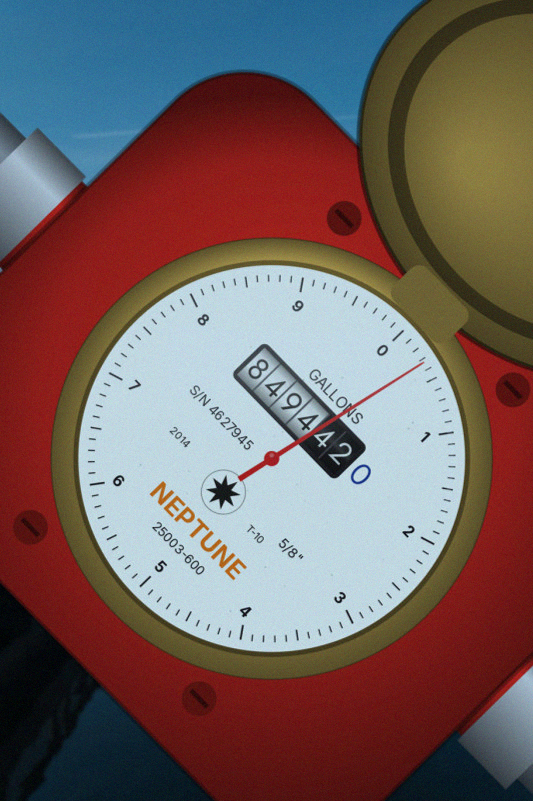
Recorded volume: 8494420.3 (gal)
